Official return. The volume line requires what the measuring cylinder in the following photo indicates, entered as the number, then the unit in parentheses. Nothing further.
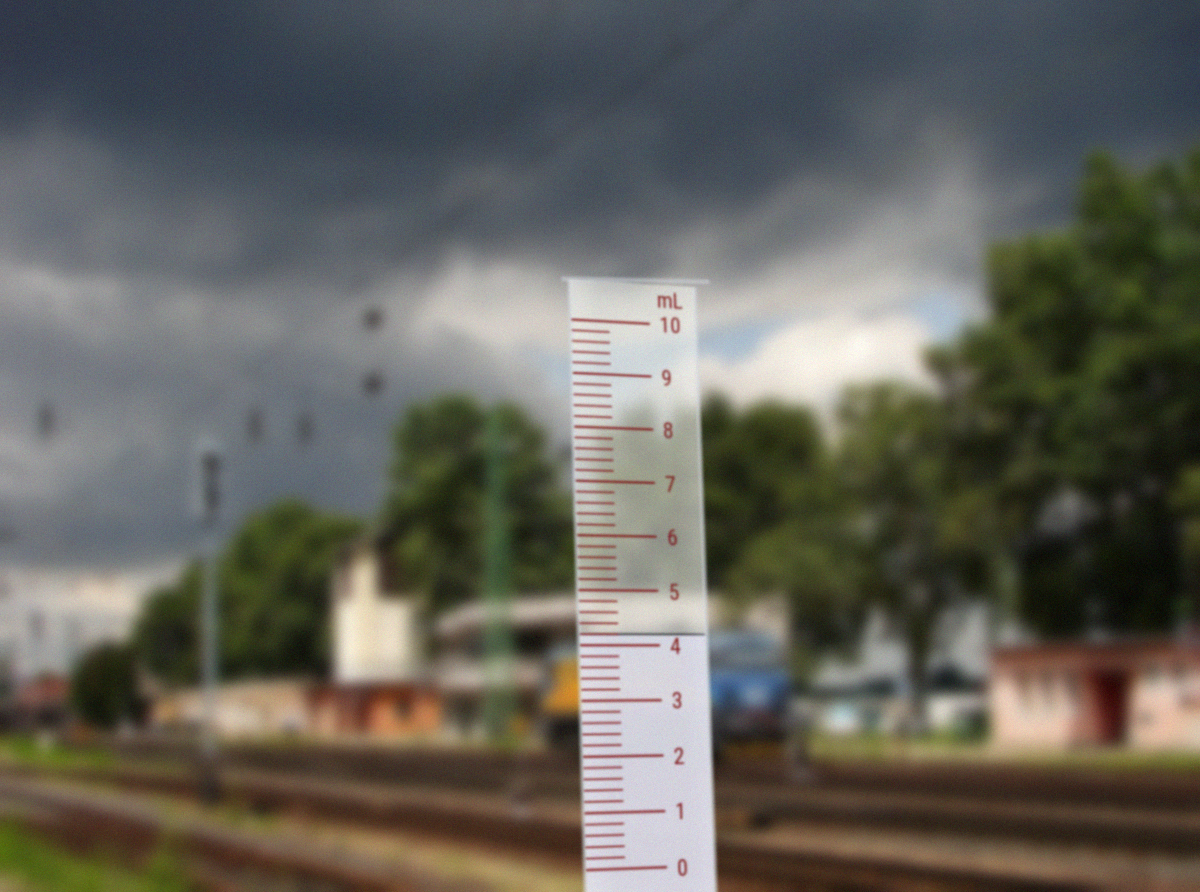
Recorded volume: 4.2 (mL)
